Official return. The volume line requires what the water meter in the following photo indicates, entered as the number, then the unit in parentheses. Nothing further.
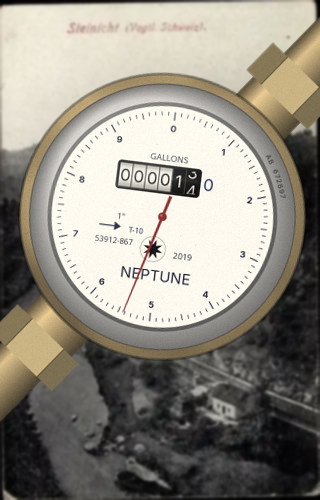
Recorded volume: 135.4 (gal)
